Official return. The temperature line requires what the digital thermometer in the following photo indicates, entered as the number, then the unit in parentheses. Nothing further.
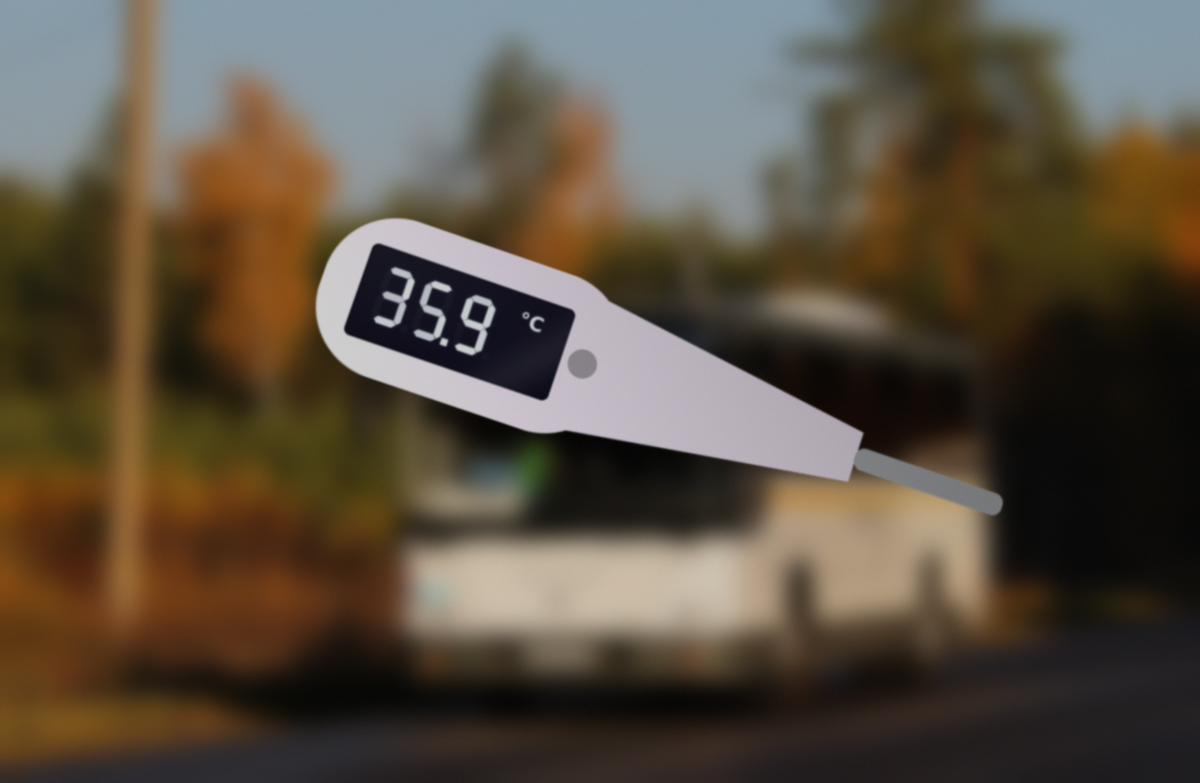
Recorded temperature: 35.9 (°C)
